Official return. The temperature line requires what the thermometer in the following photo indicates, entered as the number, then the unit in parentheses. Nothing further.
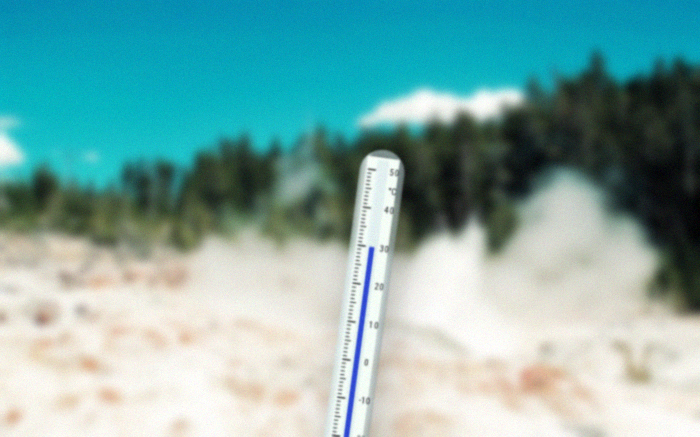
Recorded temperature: 30 (°C)
